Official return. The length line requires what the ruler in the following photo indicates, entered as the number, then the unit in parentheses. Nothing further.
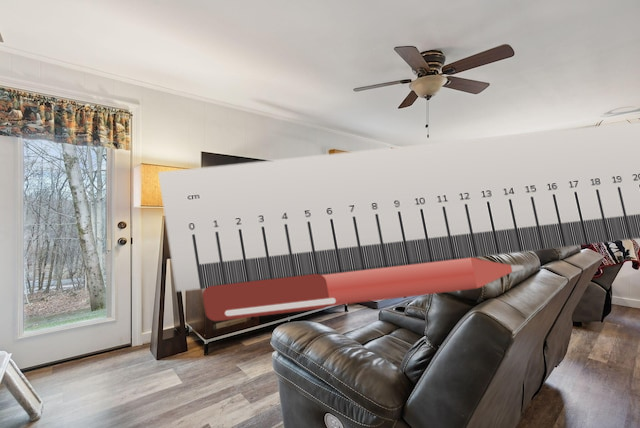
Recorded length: 14 (cm)
